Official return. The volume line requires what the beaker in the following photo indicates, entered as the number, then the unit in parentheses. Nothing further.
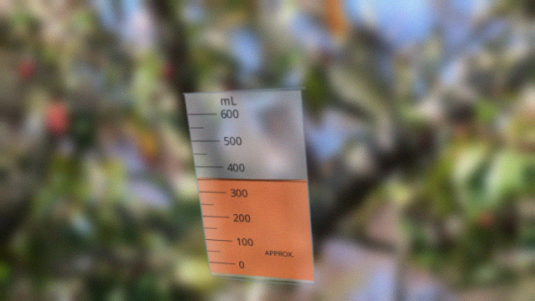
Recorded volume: 350 (mL)
